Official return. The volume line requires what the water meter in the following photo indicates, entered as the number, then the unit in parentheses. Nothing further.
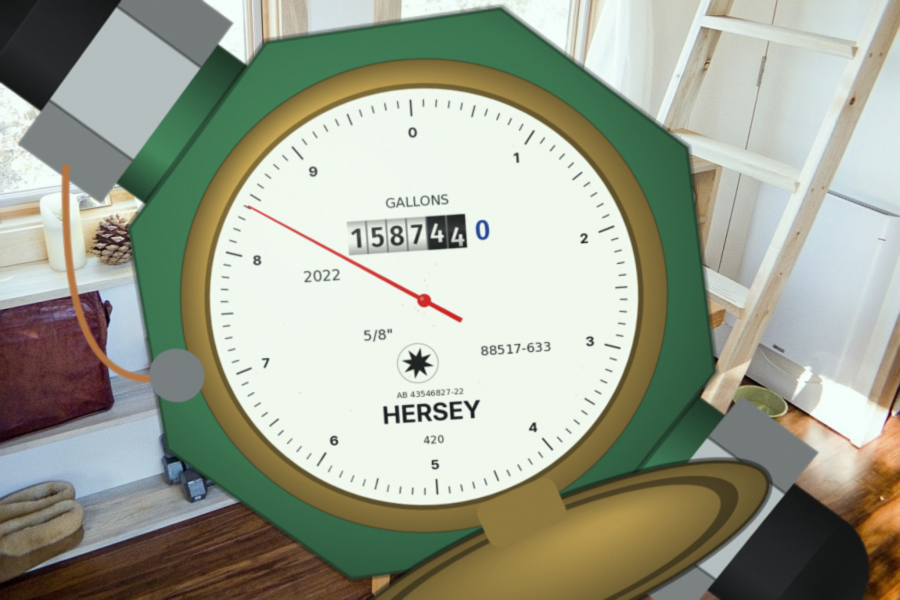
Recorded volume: 1587438.4 (gal)
